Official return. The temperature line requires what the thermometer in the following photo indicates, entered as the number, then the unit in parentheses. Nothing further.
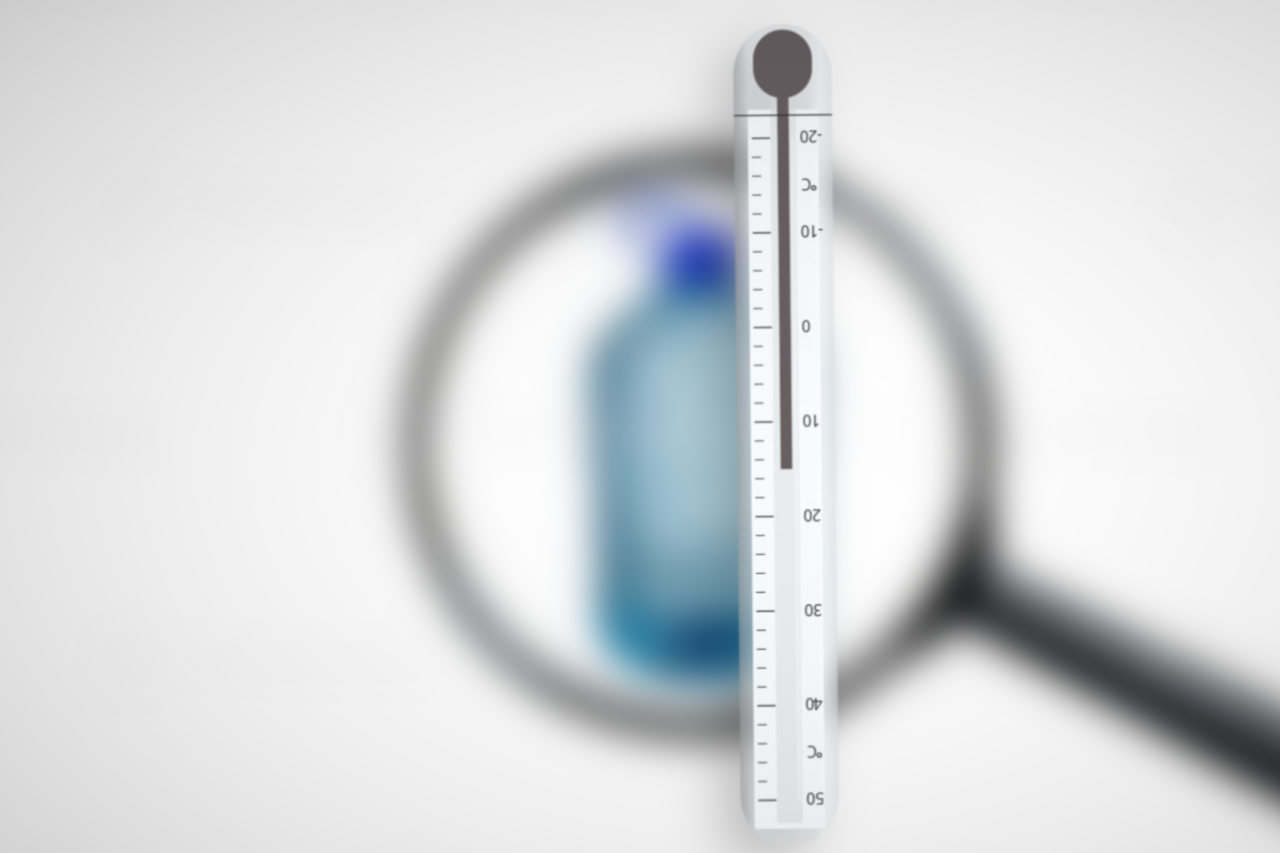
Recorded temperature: 15 (°C)
